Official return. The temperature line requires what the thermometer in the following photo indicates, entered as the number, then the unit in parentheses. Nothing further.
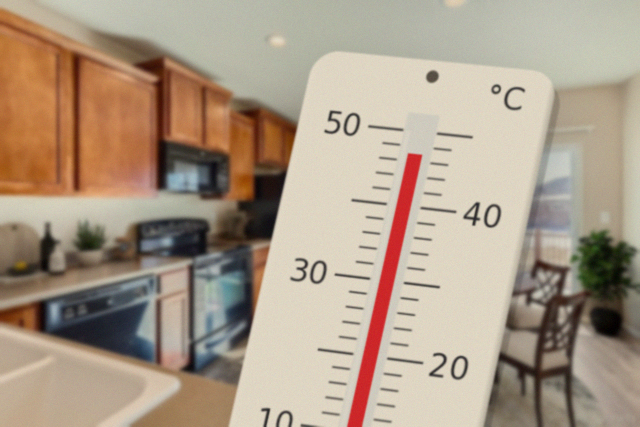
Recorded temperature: 47 (°C)
